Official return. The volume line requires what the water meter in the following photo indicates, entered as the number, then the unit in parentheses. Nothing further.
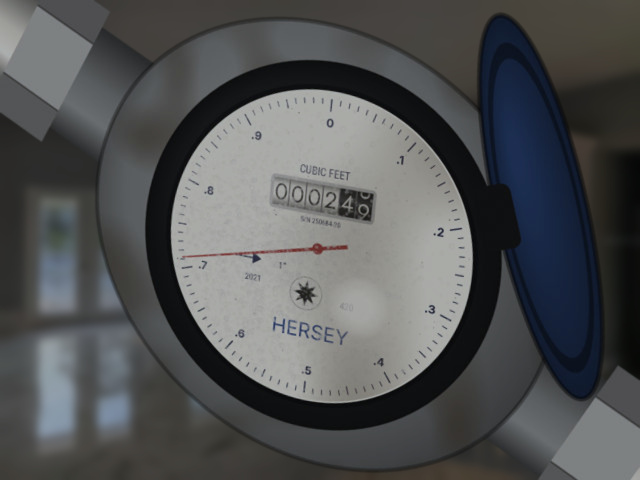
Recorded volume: 248.71 (ft³)
